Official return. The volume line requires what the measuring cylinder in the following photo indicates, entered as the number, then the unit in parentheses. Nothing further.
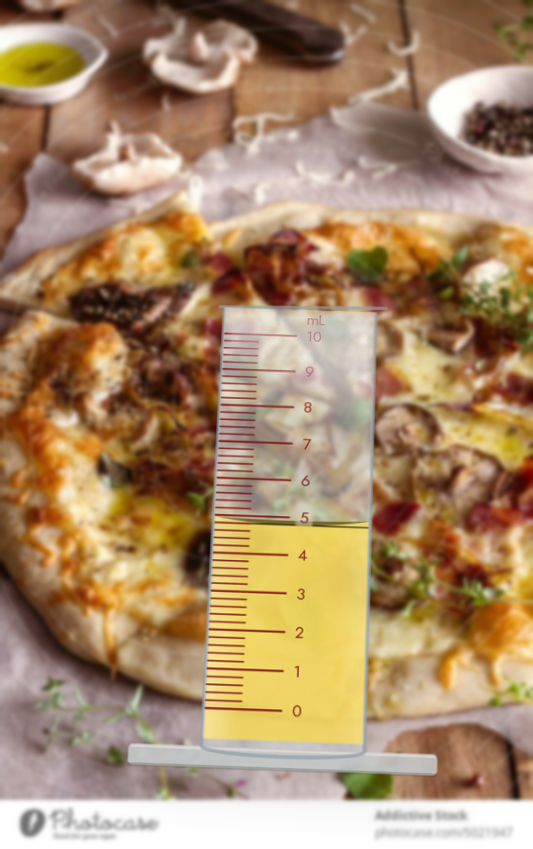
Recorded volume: 4.8 (mL)
